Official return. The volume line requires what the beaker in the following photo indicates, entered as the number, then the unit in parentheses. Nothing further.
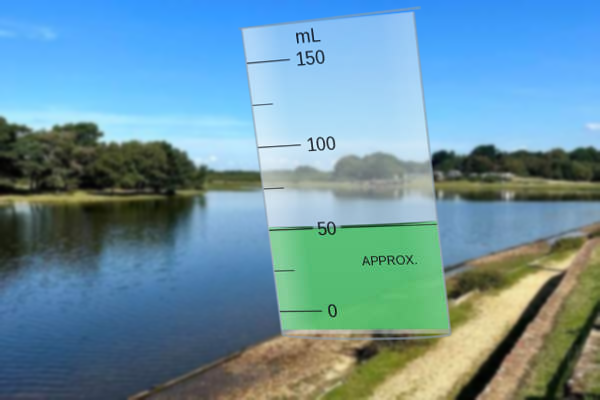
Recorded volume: 50 (mL)
